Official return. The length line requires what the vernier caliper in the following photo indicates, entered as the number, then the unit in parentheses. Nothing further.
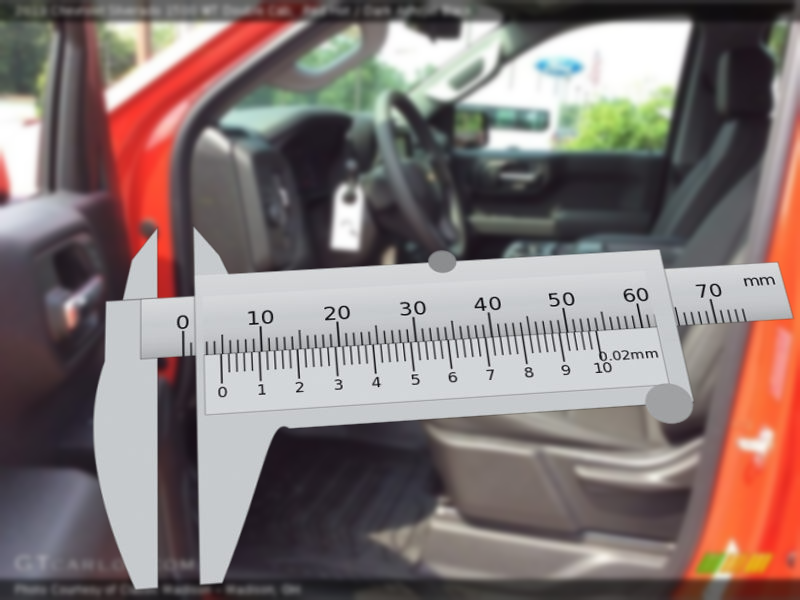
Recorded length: 4.8 (mm)
